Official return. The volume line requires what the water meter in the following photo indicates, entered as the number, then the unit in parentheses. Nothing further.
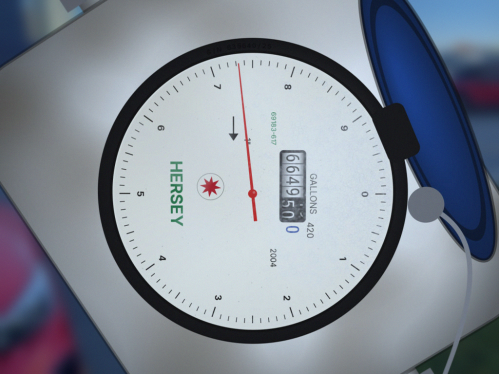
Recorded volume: 6649497.3 (gal)
